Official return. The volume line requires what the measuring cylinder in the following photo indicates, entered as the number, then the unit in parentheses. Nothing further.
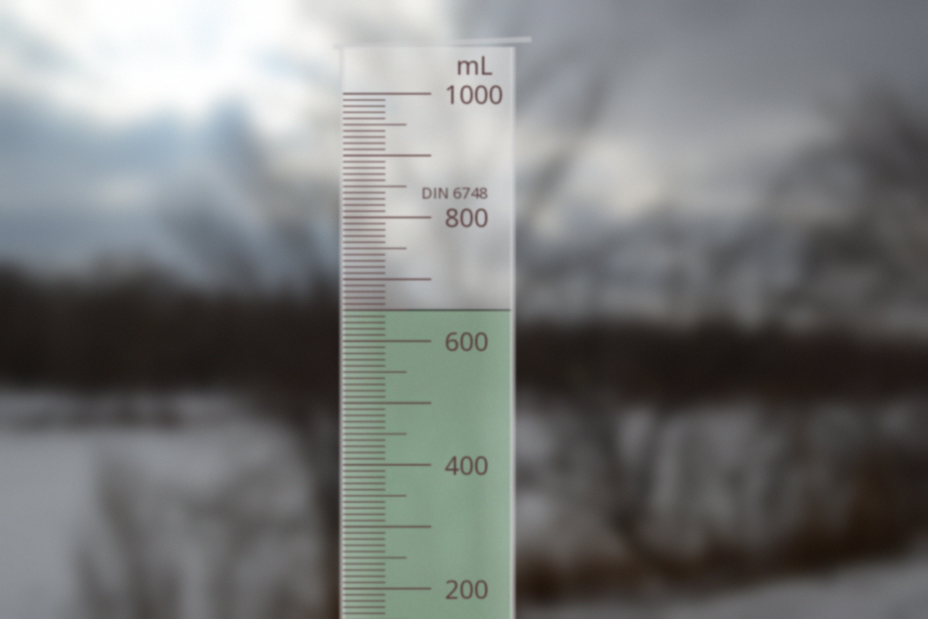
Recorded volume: 650 (mL)
